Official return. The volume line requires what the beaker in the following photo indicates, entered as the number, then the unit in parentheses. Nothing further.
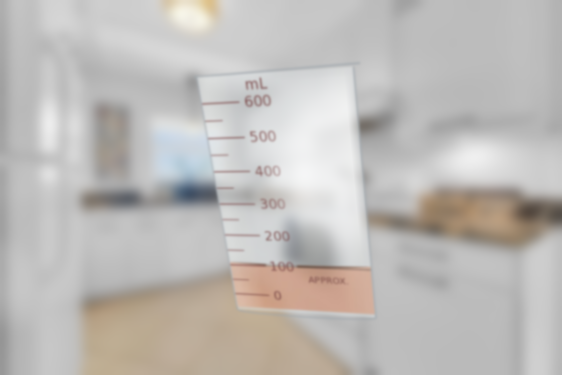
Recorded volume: 100 (mL)
